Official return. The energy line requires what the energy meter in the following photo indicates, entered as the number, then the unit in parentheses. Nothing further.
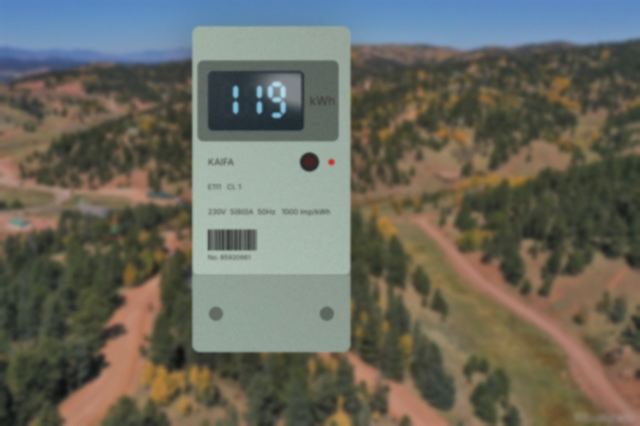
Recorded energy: 119 (kWh)
